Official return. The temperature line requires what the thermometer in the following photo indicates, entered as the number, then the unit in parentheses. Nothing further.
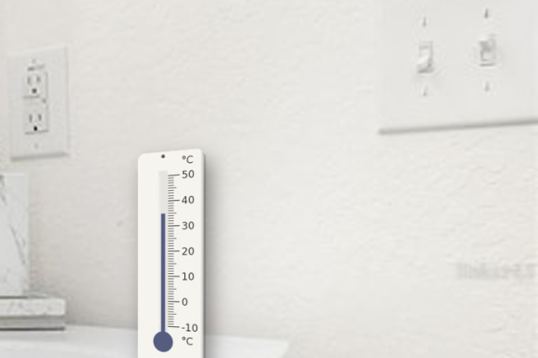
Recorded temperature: 35 (°C)
